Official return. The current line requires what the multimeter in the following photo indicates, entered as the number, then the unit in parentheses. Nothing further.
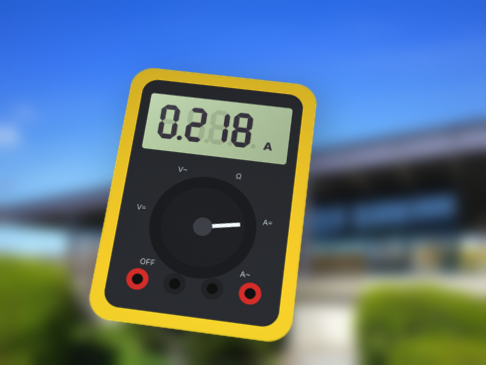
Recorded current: 0.218 (A)
